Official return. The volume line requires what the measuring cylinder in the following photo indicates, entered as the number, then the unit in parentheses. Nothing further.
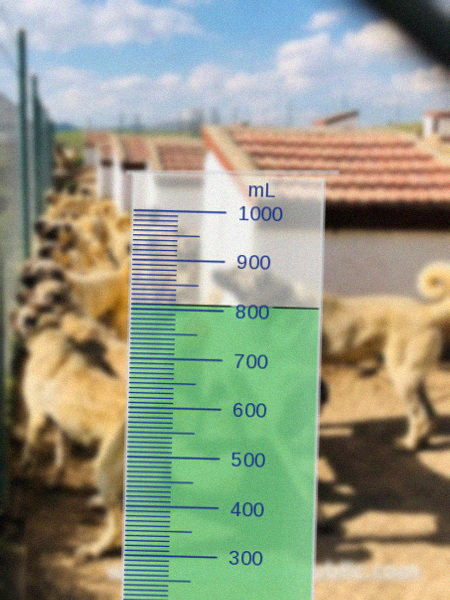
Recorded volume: 810 (mL)
